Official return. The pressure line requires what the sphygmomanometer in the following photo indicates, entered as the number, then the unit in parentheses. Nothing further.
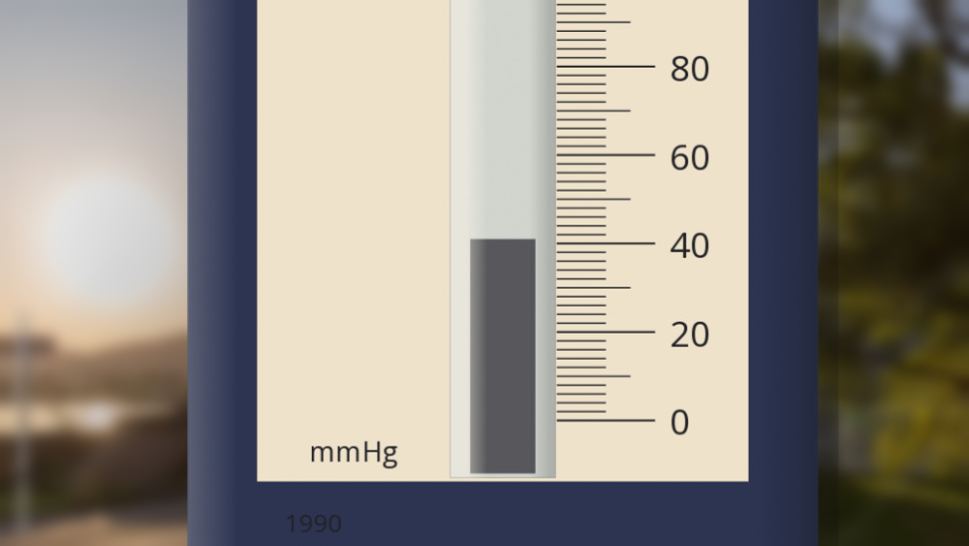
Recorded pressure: 41 (mmHg)
